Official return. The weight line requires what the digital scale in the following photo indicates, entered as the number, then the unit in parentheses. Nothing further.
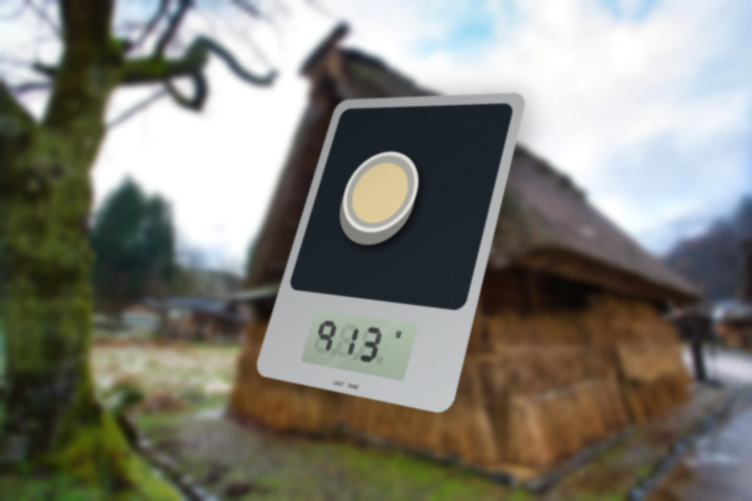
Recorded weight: 913 (g)
